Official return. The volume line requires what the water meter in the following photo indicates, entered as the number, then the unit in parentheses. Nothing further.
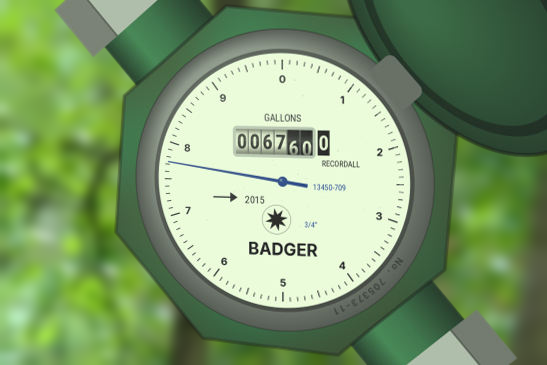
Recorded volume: 67597.7 (gal)
